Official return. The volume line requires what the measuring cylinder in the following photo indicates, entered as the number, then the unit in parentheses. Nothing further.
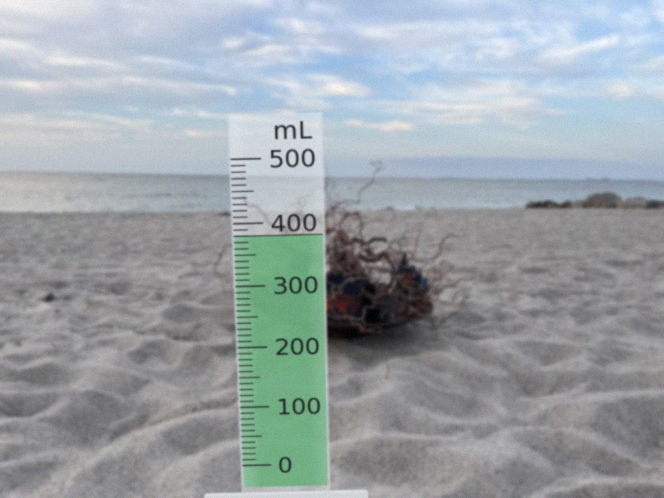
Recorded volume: 380 (mL)
